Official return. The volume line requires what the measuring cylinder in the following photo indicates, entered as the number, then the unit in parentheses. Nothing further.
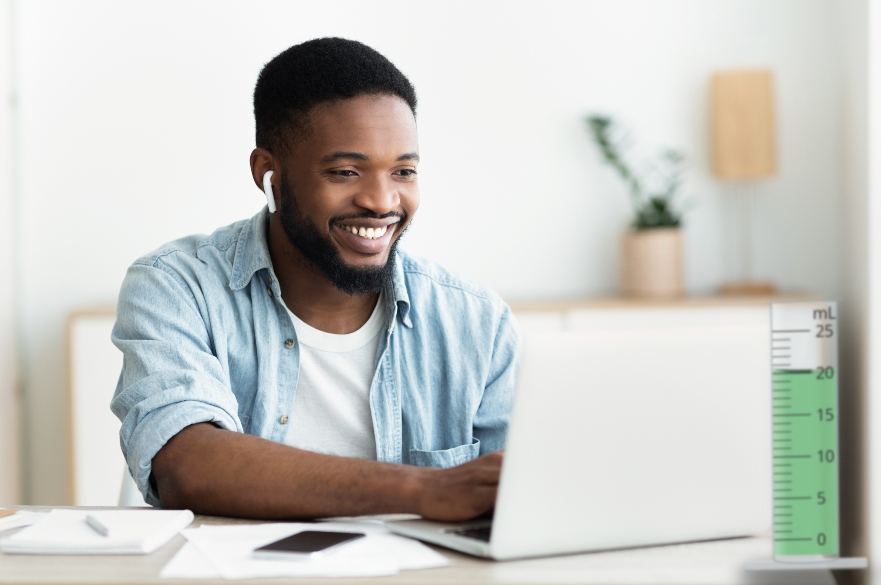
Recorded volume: 20 (mL)
